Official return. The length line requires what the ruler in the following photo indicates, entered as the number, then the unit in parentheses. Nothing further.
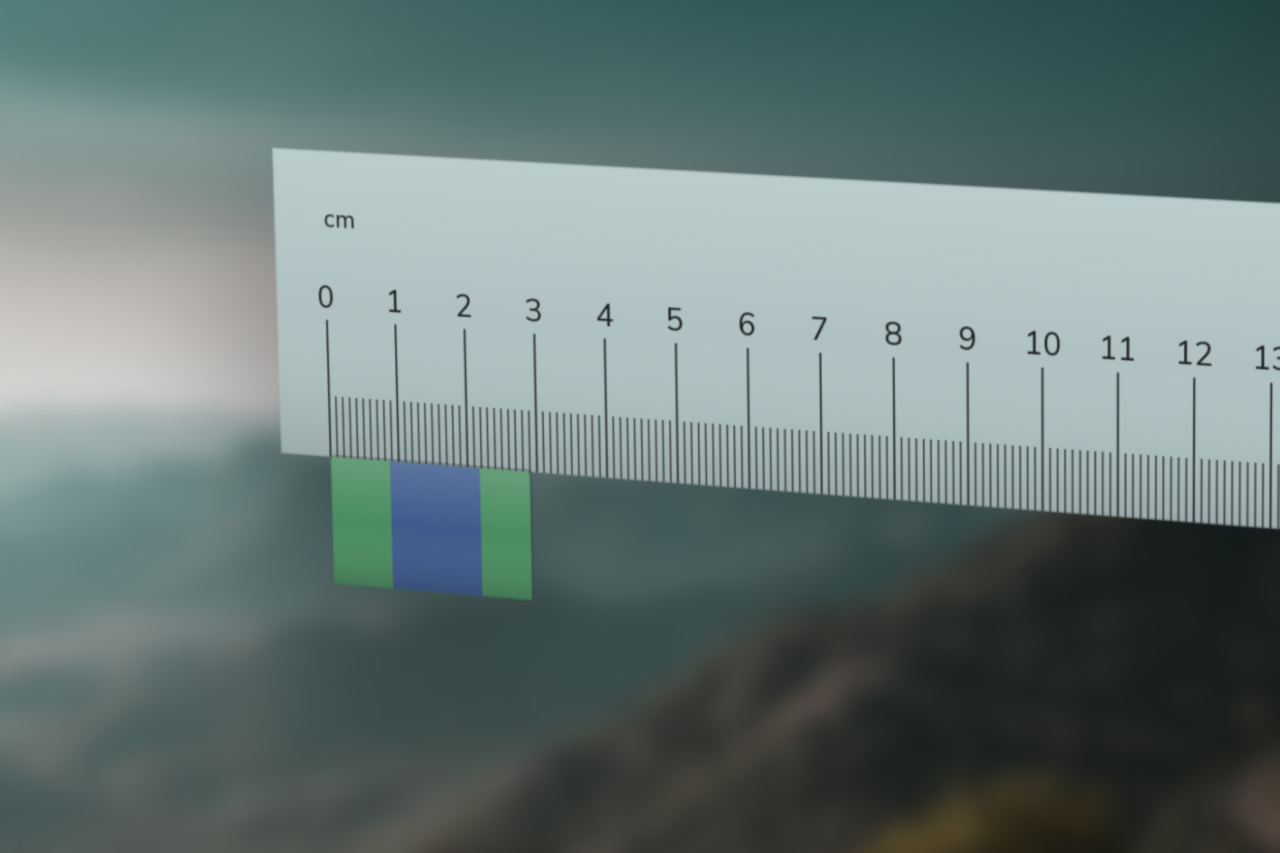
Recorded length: 2.9 (cm)
